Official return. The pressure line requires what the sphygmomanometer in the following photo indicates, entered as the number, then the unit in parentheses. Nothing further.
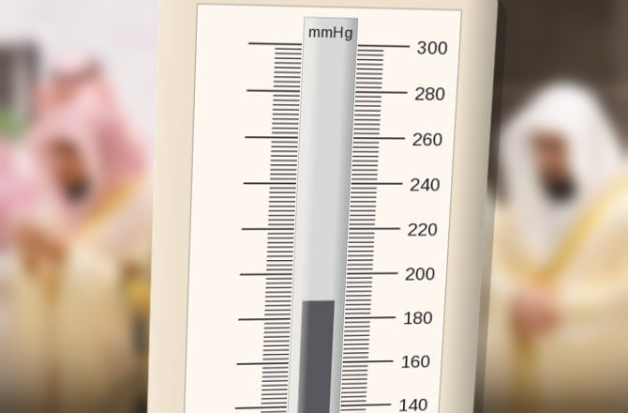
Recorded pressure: 188 (mmHg)
